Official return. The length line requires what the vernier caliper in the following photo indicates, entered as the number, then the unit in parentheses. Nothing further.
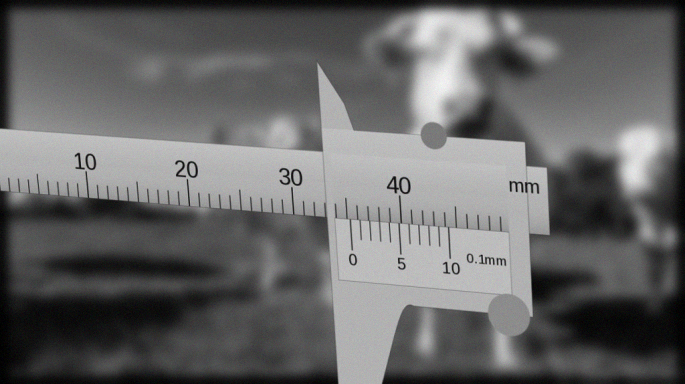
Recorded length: 35.3 (mm)
